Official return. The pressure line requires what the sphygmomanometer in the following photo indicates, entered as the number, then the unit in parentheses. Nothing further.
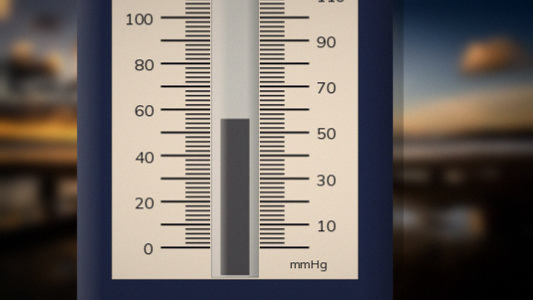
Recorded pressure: 56 (mmHg)
